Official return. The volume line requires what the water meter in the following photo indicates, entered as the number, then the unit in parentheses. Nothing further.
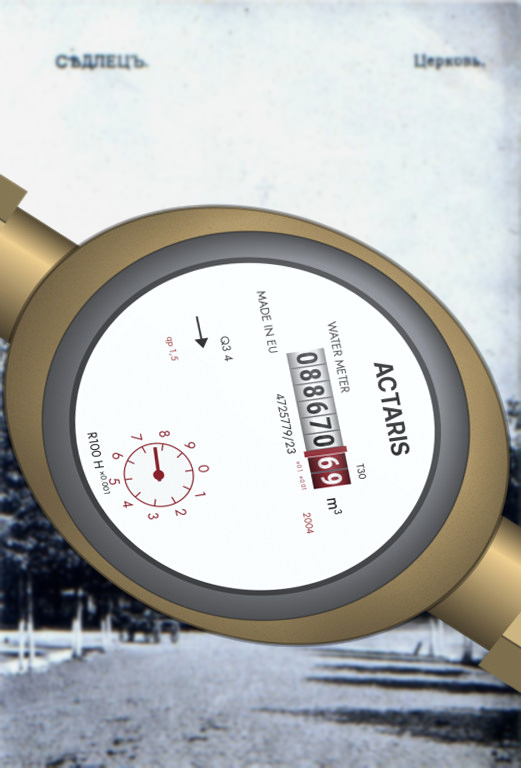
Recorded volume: 88670.697 (m³)
